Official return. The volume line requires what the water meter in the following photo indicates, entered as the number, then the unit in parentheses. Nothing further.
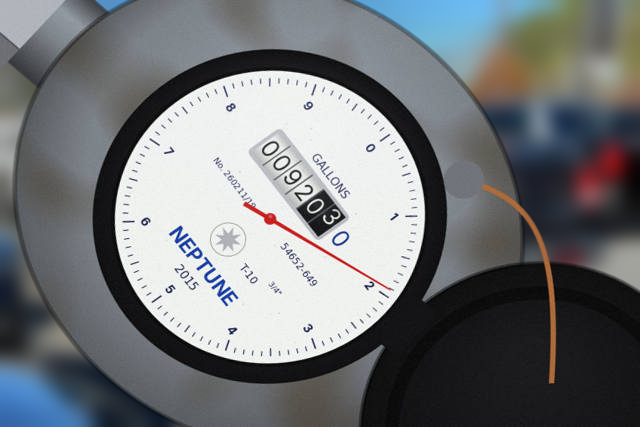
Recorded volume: 92031.9 (gal)
